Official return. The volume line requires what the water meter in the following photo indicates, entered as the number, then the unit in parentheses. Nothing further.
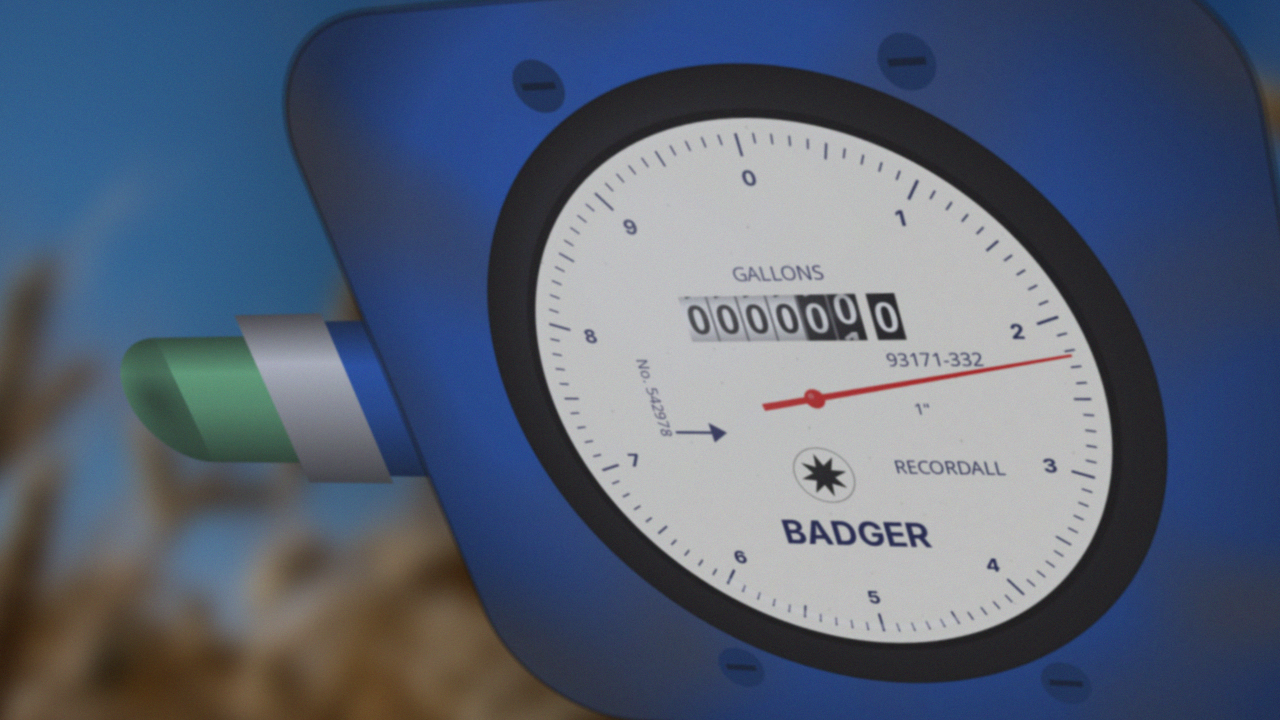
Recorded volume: 2.2 (gal)
